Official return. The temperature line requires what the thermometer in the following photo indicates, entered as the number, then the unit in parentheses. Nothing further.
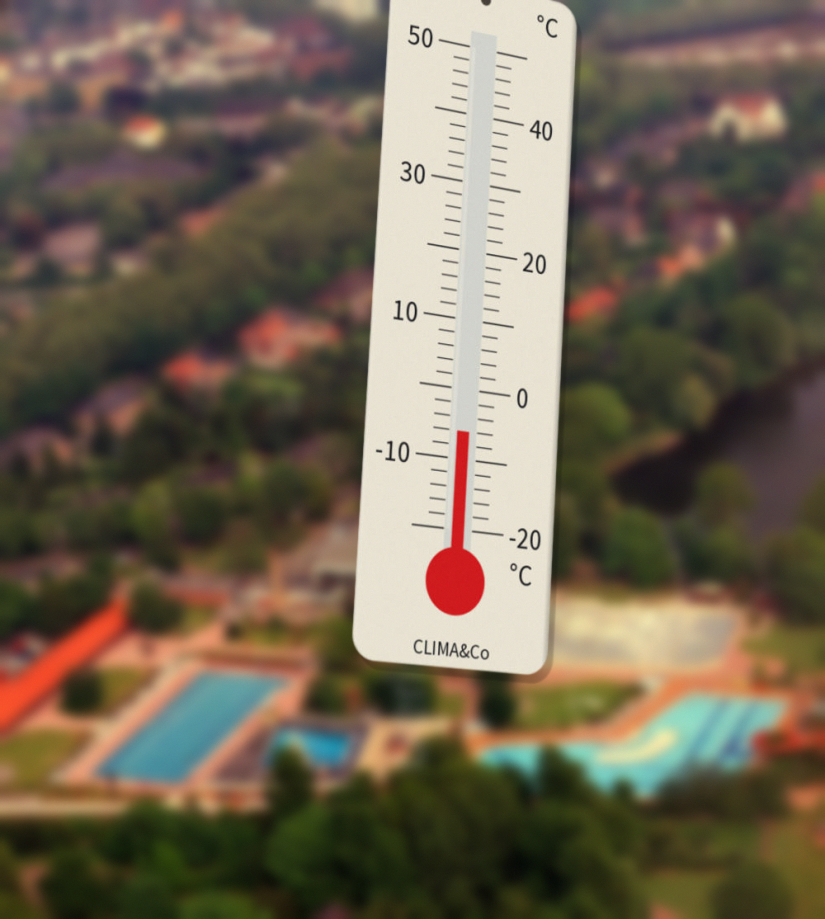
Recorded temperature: -6 (°C)
